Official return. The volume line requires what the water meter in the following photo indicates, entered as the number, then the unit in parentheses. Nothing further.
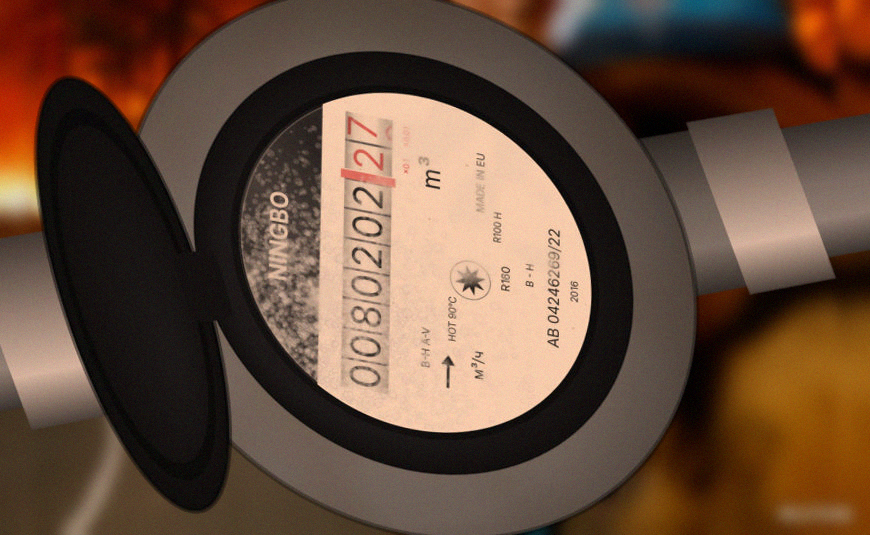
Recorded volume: 80202.27 (m³)
